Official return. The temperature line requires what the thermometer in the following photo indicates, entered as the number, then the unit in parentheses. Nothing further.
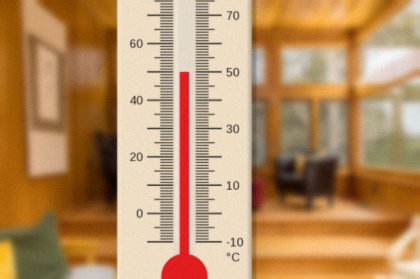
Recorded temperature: 50 (°C)
